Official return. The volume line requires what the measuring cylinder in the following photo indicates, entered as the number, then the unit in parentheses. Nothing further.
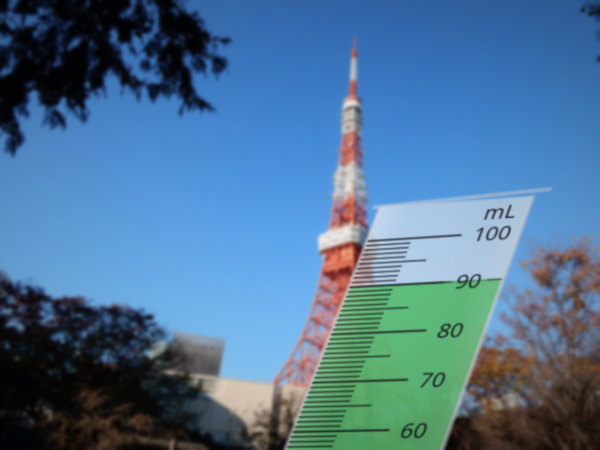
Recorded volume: 90 (mL)
